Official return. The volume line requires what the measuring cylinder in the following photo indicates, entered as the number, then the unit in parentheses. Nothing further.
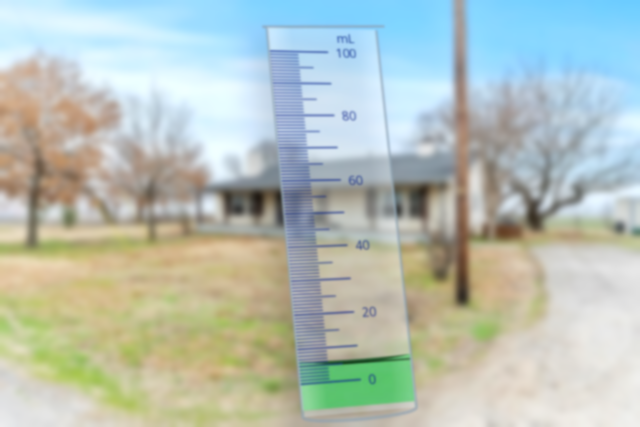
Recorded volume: 5 (mL)
